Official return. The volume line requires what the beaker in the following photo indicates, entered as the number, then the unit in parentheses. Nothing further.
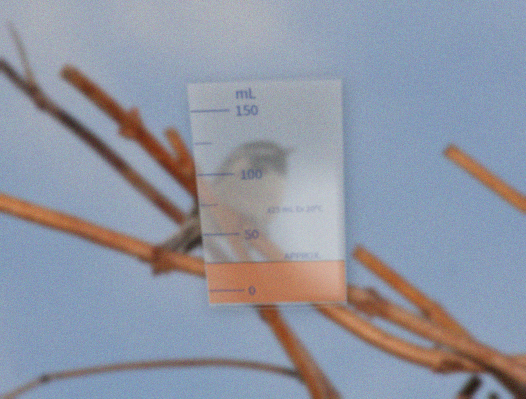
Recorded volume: 25 (mL)
